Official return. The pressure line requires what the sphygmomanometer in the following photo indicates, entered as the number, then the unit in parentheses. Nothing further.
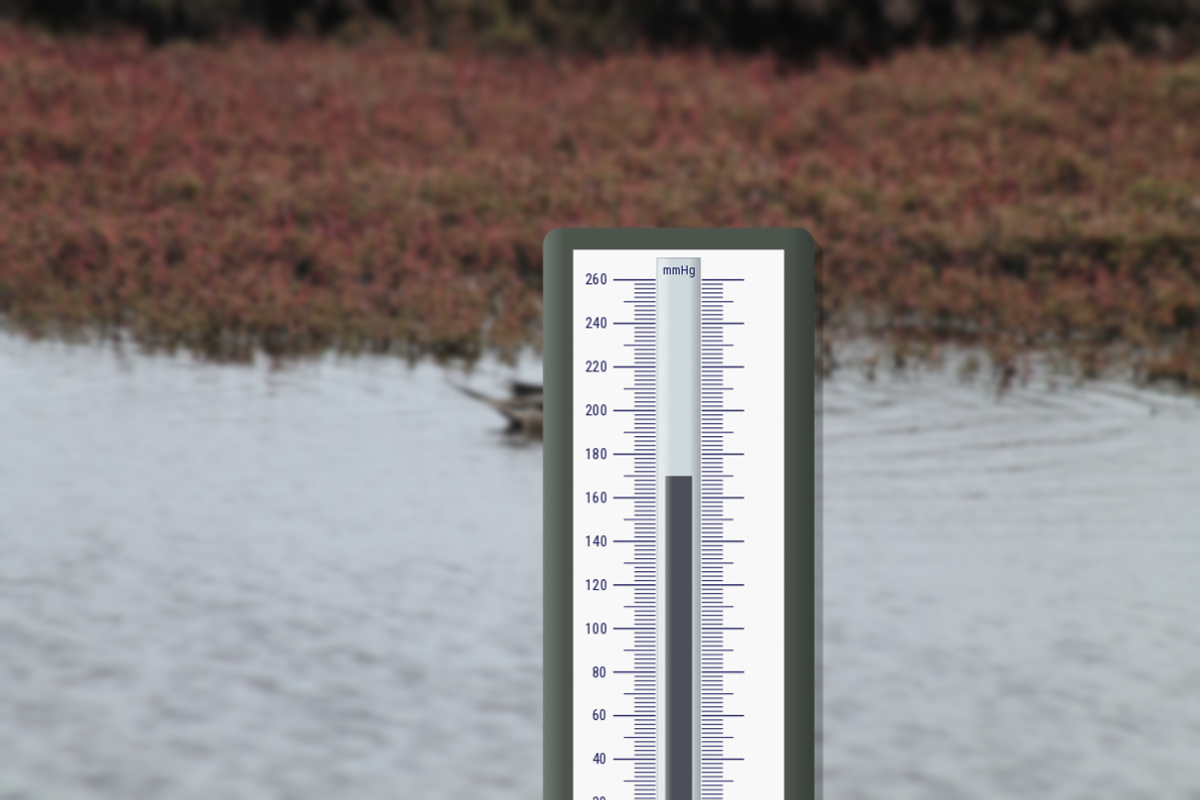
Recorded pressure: 170 (mmHg)
